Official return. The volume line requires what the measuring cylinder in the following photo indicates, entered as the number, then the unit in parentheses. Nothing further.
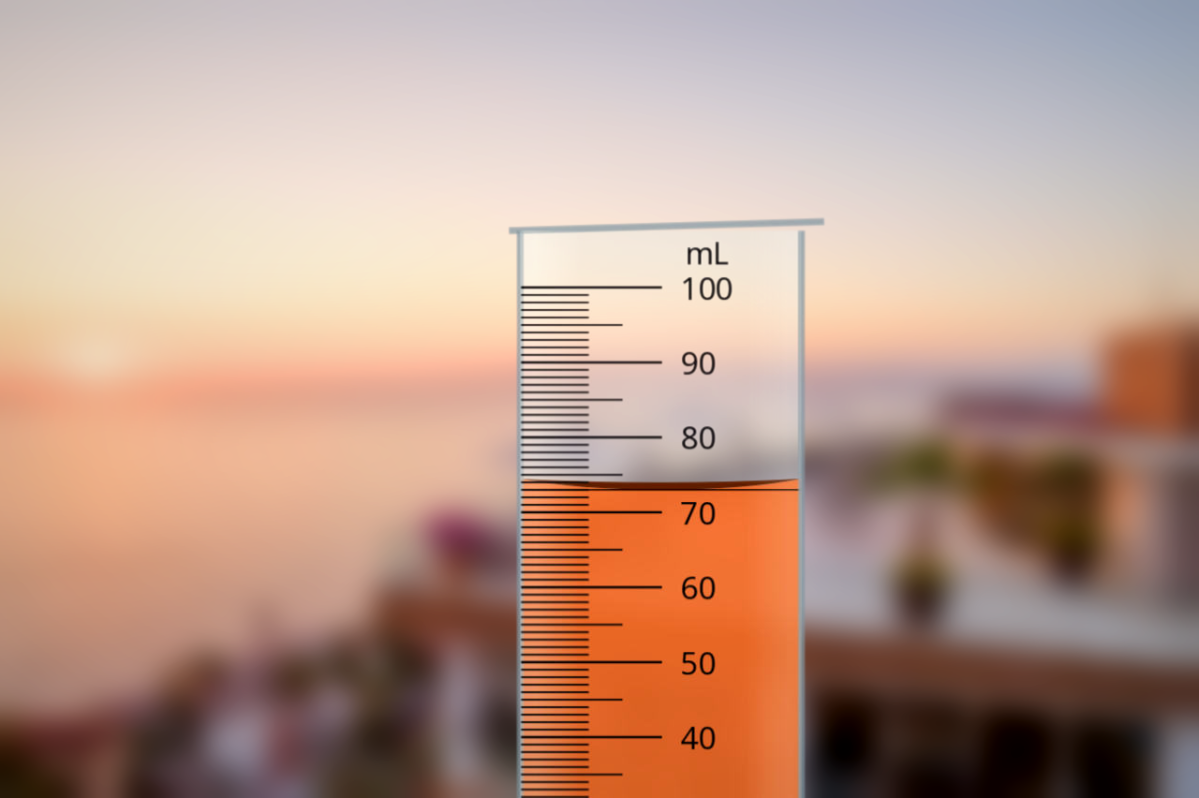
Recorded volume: 73 (mL)
